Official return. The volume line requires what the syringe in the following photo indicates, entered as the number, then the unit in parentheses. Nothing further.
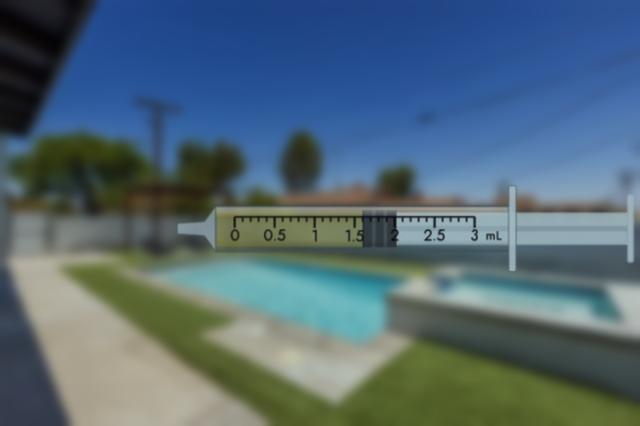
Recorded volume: 1.6 (mL)
